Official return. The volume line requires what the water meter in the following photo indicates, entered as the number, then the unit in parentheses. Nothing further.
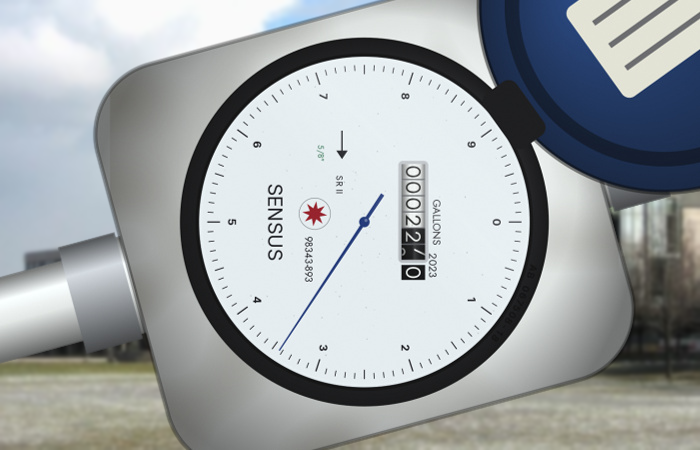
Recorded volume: 2273.4 (gal)
